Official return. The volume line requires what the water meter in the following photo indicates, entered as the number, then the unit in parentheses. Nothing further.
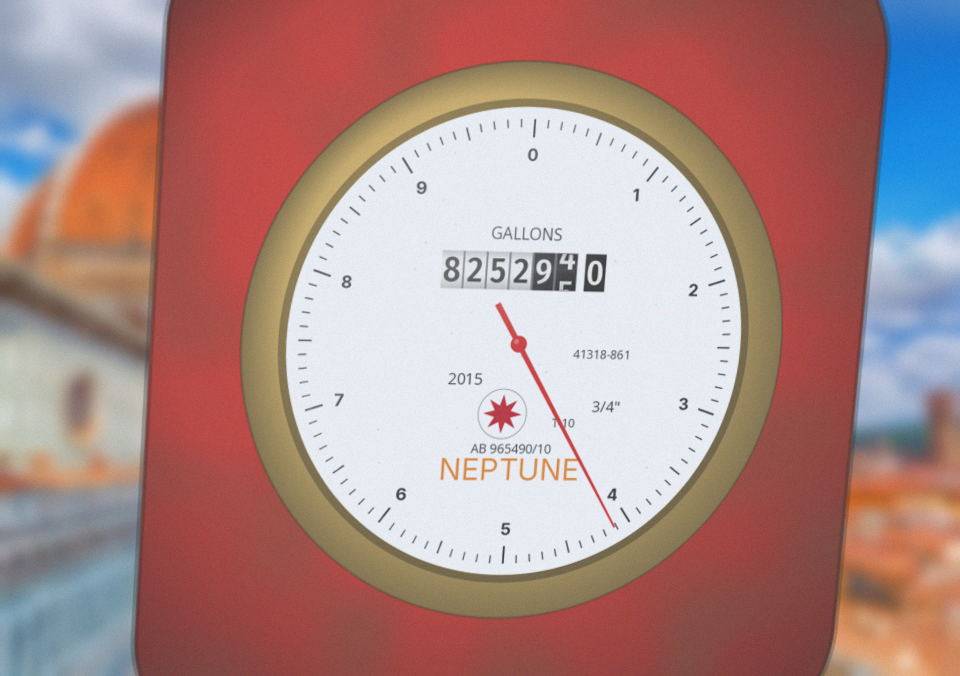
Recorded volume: 8252944.1 (gal)
